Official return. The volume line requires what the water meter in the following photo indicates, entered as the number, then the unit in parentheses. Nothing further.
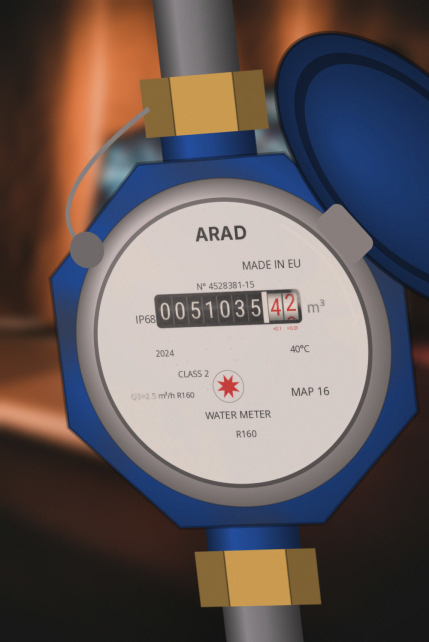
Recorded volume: 51035.42 (m³)
